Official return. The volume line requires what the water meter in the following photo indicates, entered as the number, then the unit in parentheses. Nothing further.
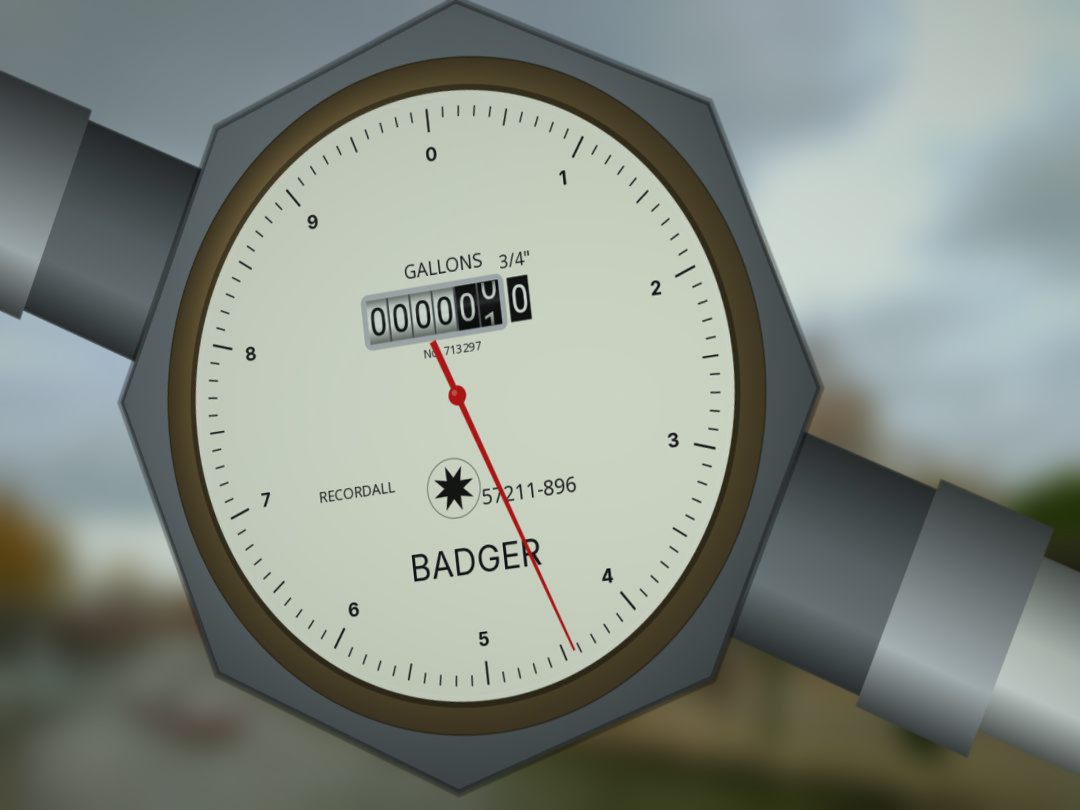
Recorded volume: 4.4 (gal)
